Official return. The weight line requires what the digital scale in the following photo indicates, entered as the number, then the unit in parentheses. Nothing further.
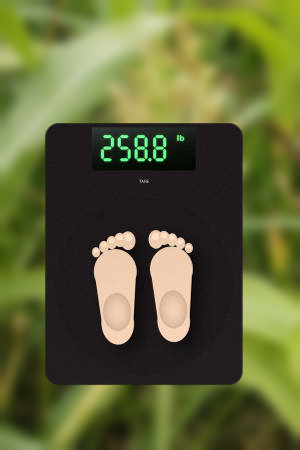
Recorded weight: 258.8 (lb)
